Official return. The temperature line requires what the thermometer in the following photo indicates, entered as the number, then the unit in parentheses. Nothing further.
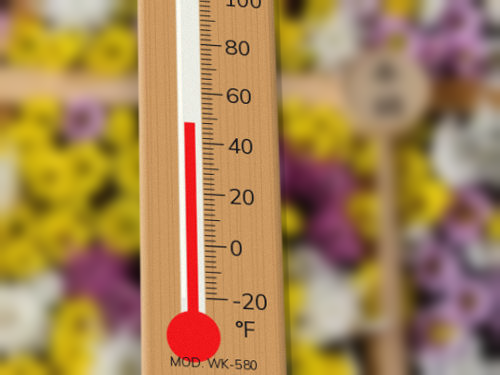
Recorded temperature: 48 (°F)
